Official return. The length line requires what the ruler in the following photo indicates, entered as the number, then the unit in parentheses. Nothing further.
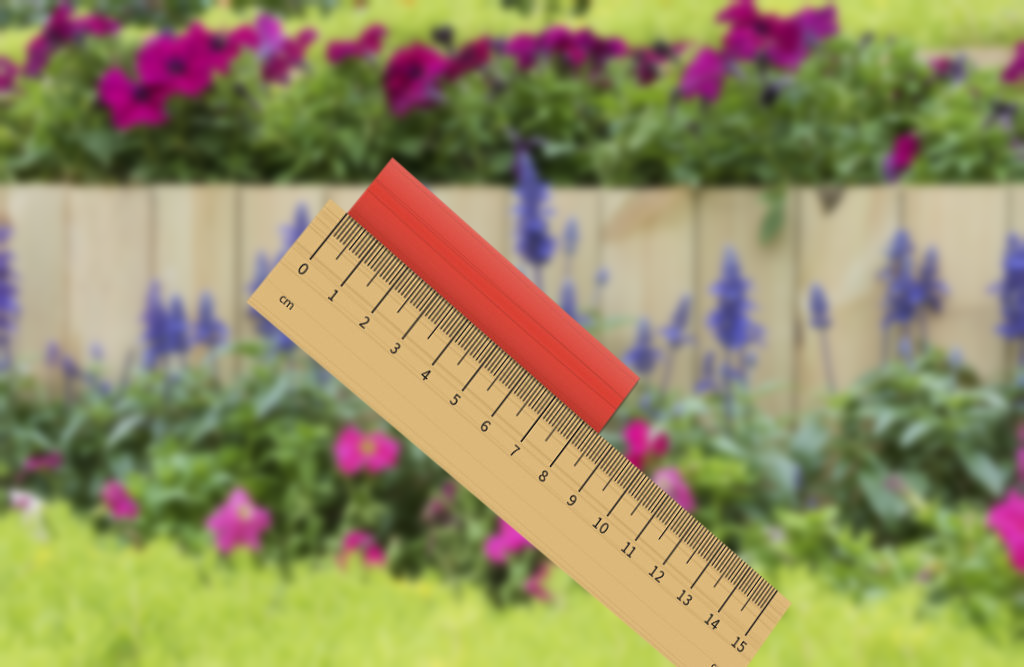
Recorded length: 8.5 (cm)
